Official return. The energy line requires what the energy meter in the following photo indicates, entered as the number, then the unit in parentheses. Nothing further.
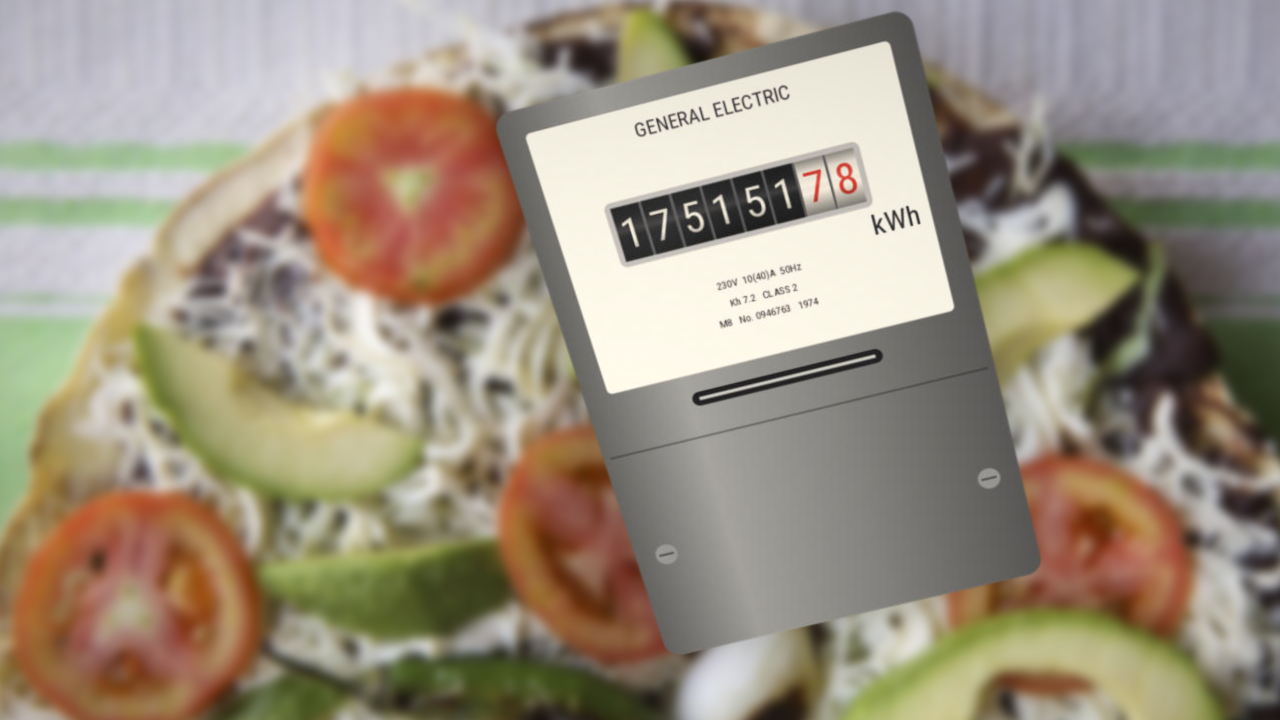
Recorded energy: 175151.78 (kWh)
